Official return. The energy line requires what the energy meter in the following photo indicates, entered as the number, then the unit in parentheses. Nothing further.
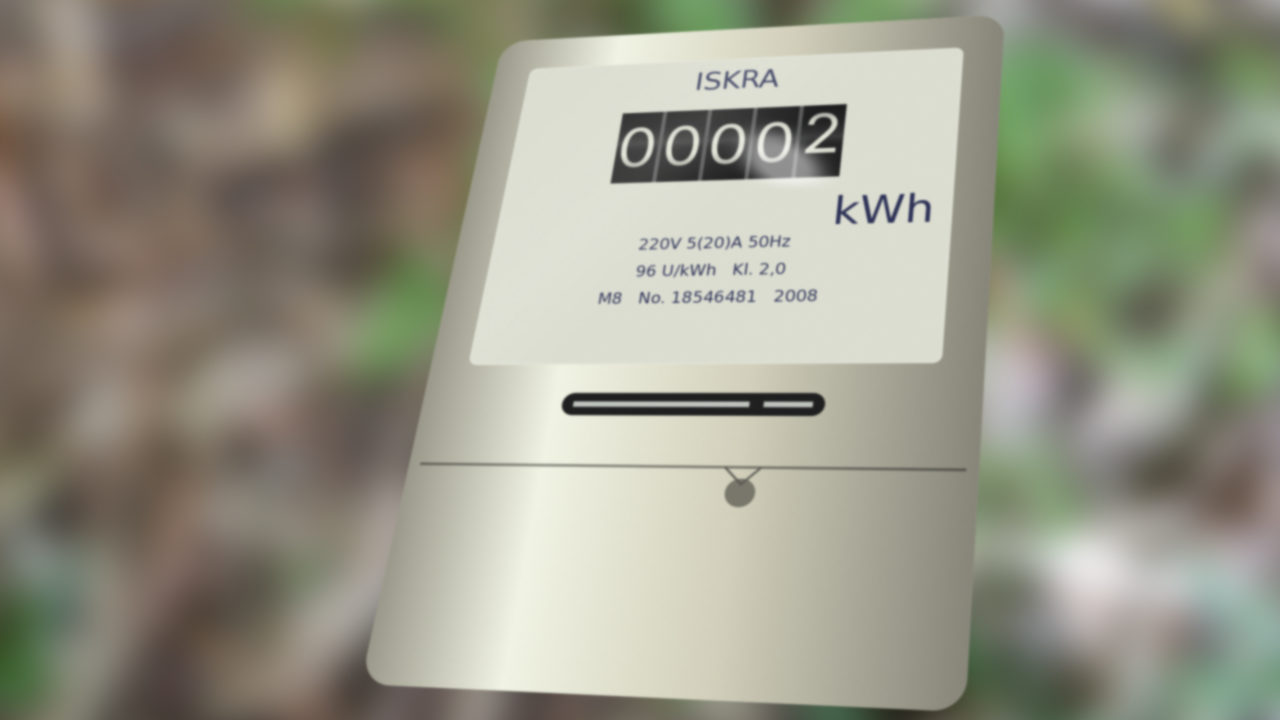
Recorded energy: 2 (kWh)
